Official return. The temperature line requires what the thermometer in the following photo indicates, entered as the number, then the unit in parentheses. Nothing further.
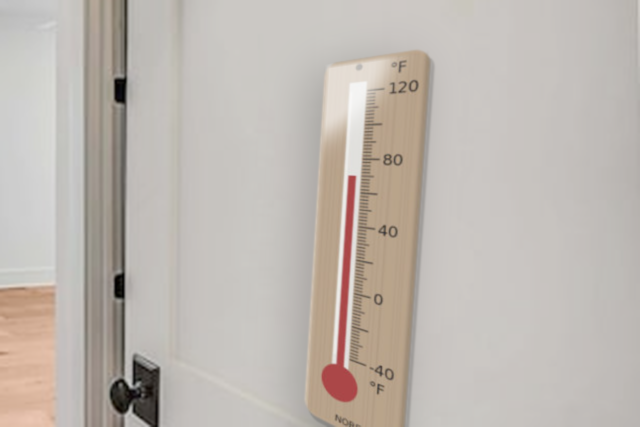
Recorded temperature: 70 (°F)
